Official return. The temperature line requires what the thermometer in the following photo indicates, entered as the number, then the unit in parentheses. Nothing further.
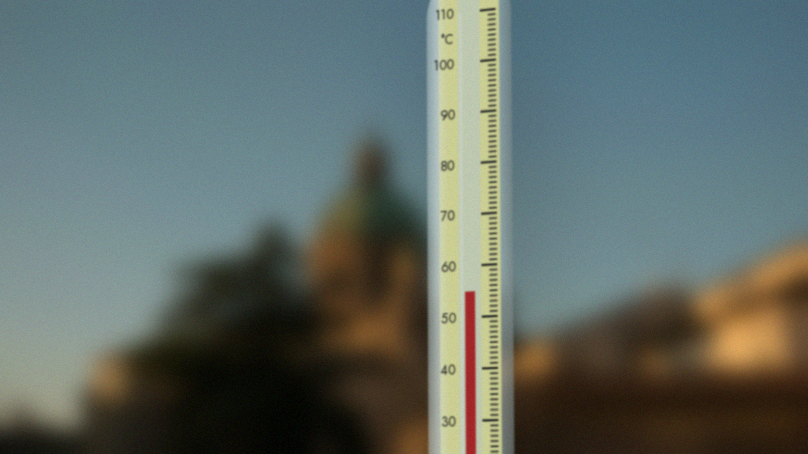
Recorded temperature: 55 (°C)
